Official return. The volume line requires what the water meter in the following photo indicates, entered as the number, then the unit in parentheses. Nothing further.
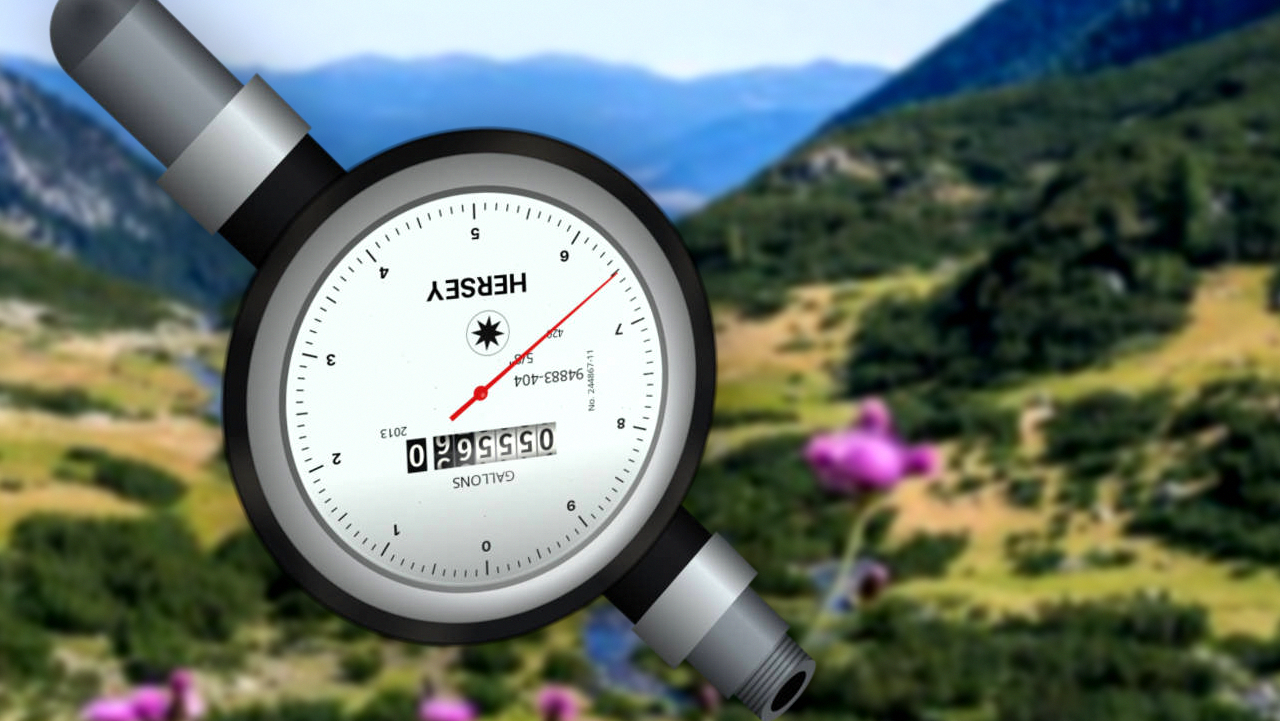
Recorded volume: 555656.5 (gal)
